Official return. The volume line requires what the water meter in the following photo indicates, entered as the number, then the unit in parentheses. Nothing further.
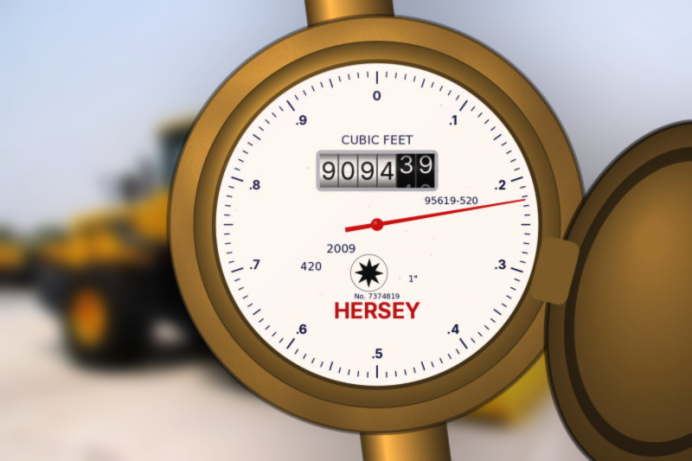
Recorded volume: 909439.22 (ft³)
